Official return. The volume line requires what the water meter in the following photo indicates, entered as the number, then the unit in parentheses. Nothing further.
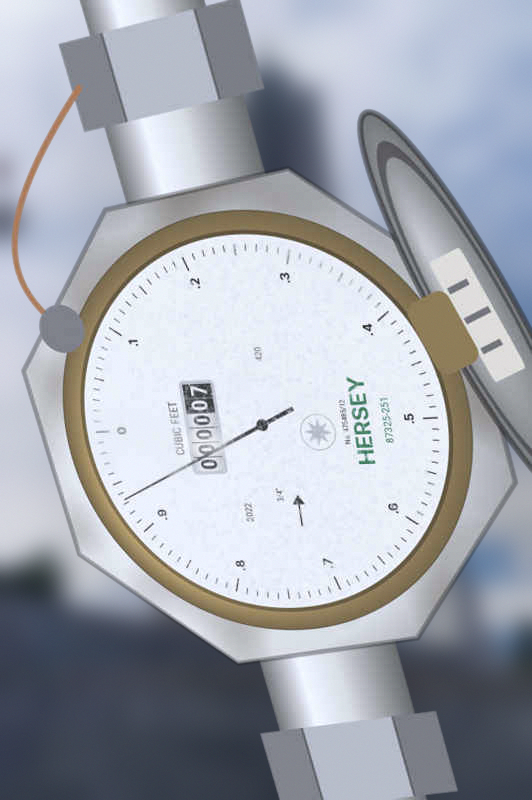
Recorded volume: 6.93 (ft³)
